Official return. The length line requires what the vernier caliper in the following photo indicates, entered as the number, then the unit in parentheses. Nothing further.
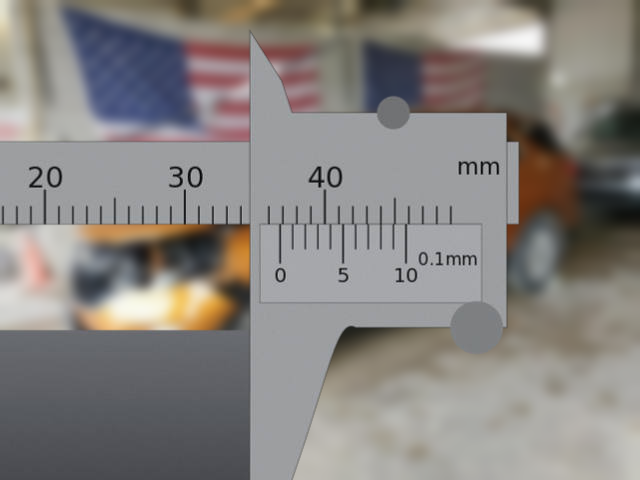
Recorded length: 36.8 (mm)
